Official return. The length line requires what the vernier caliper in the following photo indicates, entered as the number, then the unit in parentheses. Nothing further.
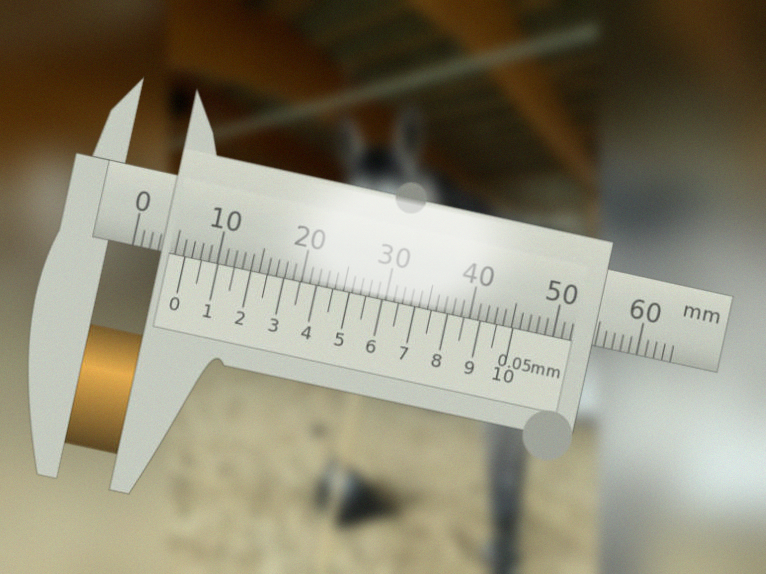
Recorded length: 6.2 (mm)
